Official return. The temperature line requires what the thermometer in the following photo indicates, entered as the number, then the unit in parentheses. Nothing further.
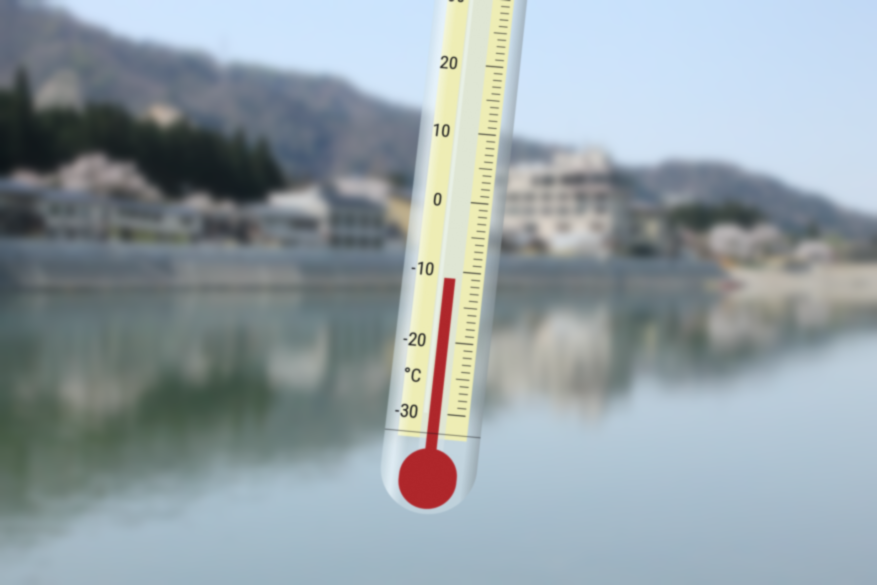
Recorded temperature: -11 (°C)
